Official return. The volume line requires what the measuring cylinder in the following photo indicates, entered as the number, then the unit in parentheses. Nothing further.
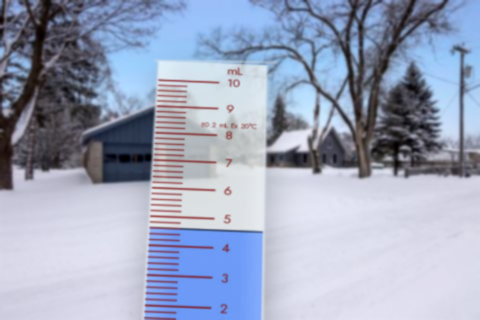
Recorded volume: 4.6 (mL)
